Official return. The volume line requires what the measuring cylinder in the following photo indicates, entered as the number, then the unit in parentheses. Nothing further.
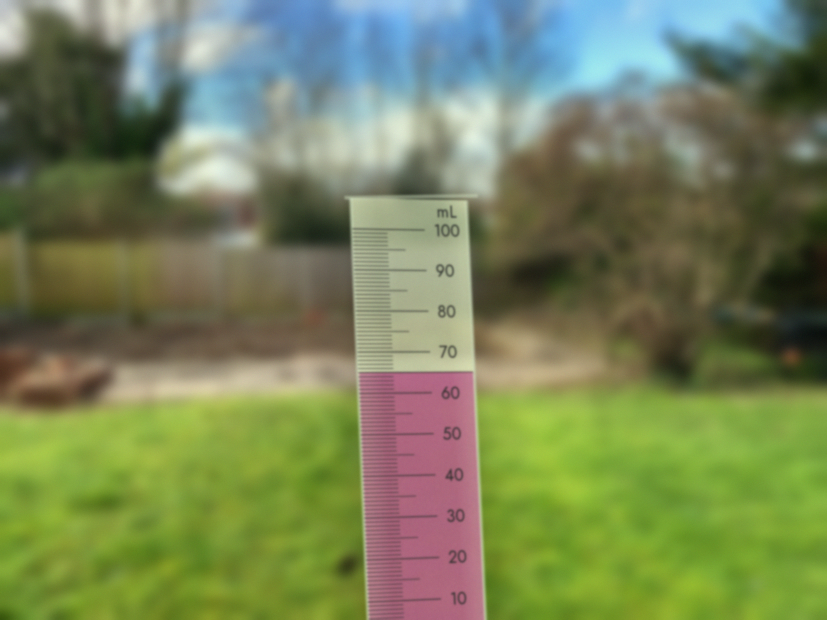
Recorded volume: 65 (mL)
